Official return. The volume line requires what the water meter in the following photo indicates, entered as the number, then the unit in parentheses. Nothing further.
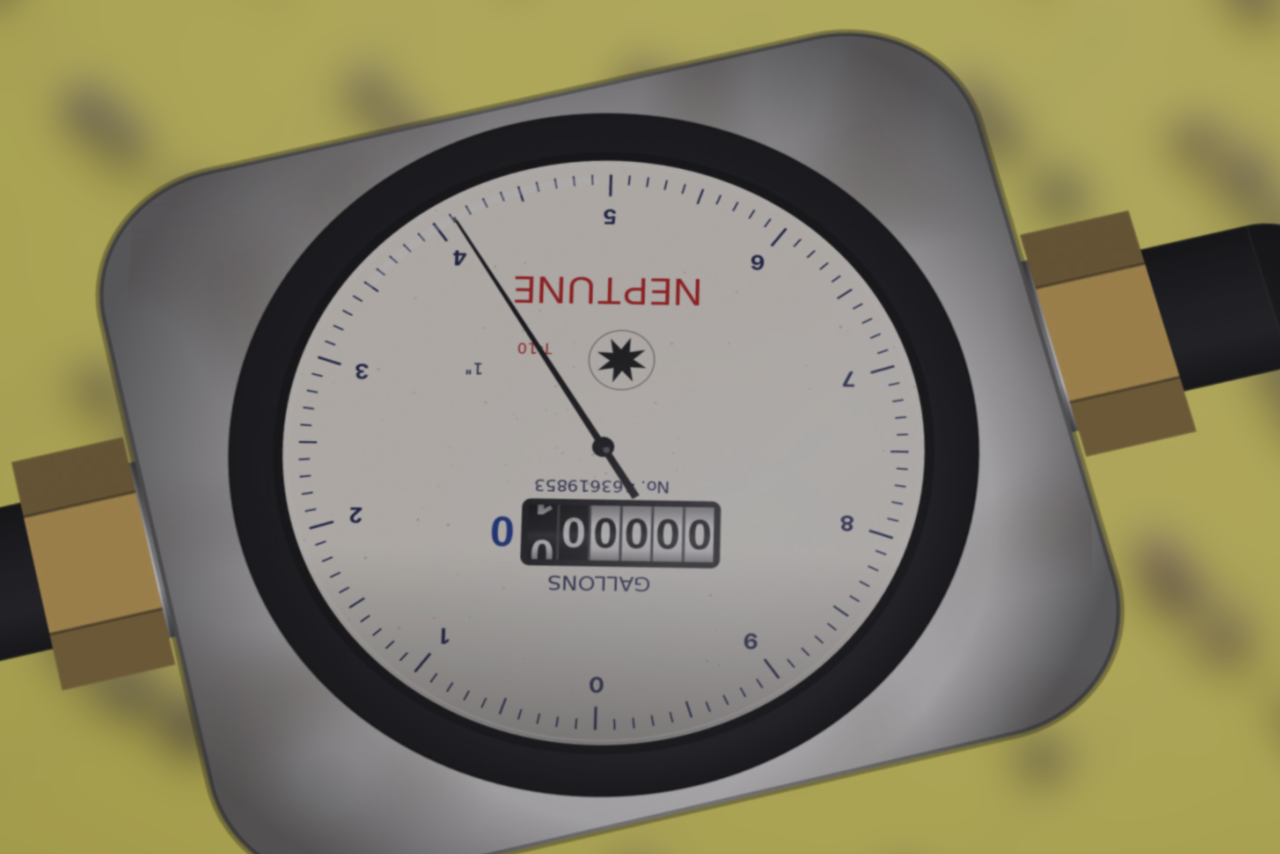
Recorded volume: 4.1 (gal)
